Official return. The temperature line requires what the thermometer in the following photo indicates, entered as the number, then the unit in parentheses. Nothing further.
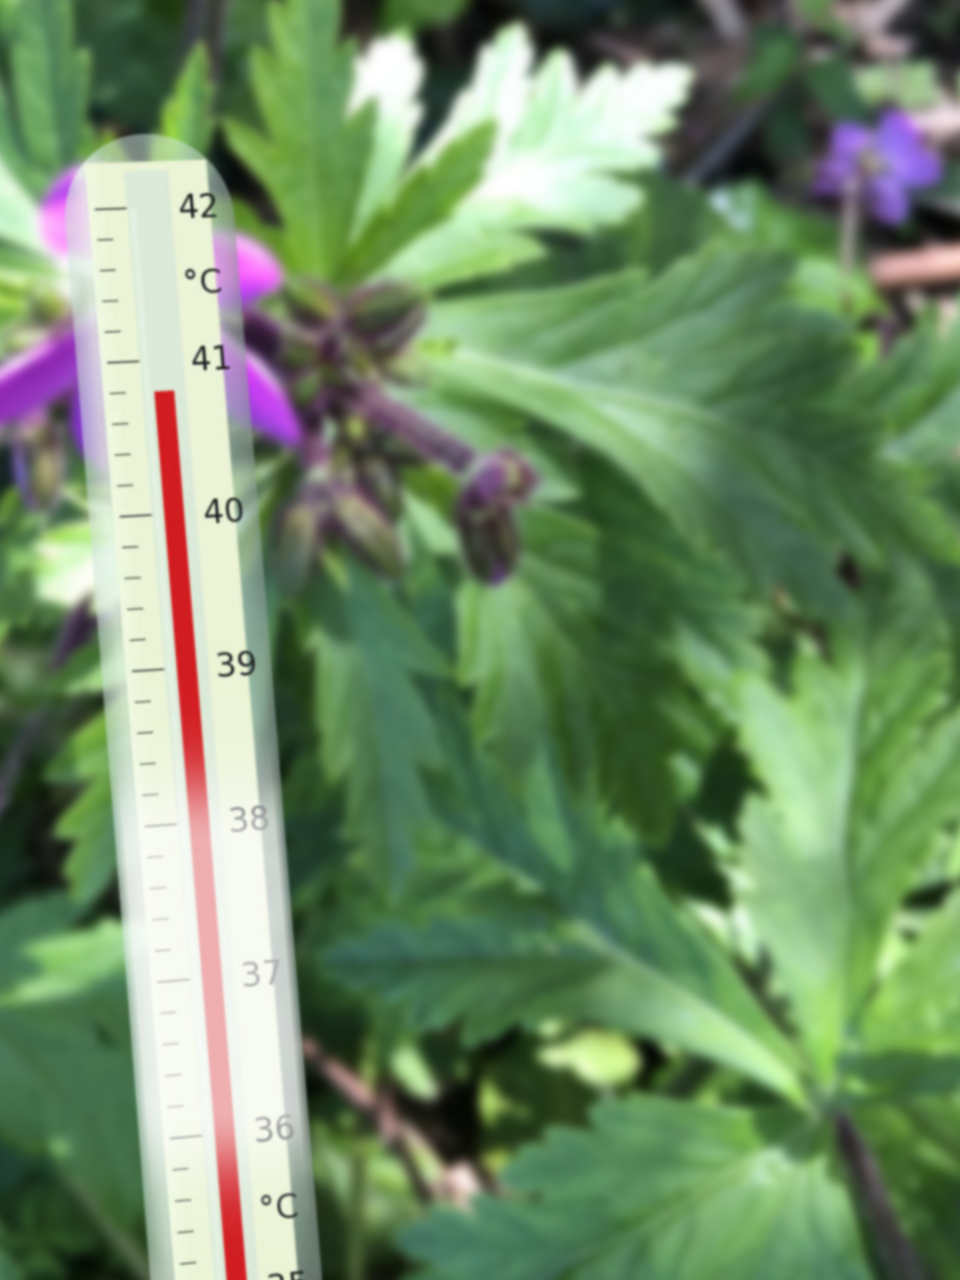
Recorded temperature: 40.8 (°C)
